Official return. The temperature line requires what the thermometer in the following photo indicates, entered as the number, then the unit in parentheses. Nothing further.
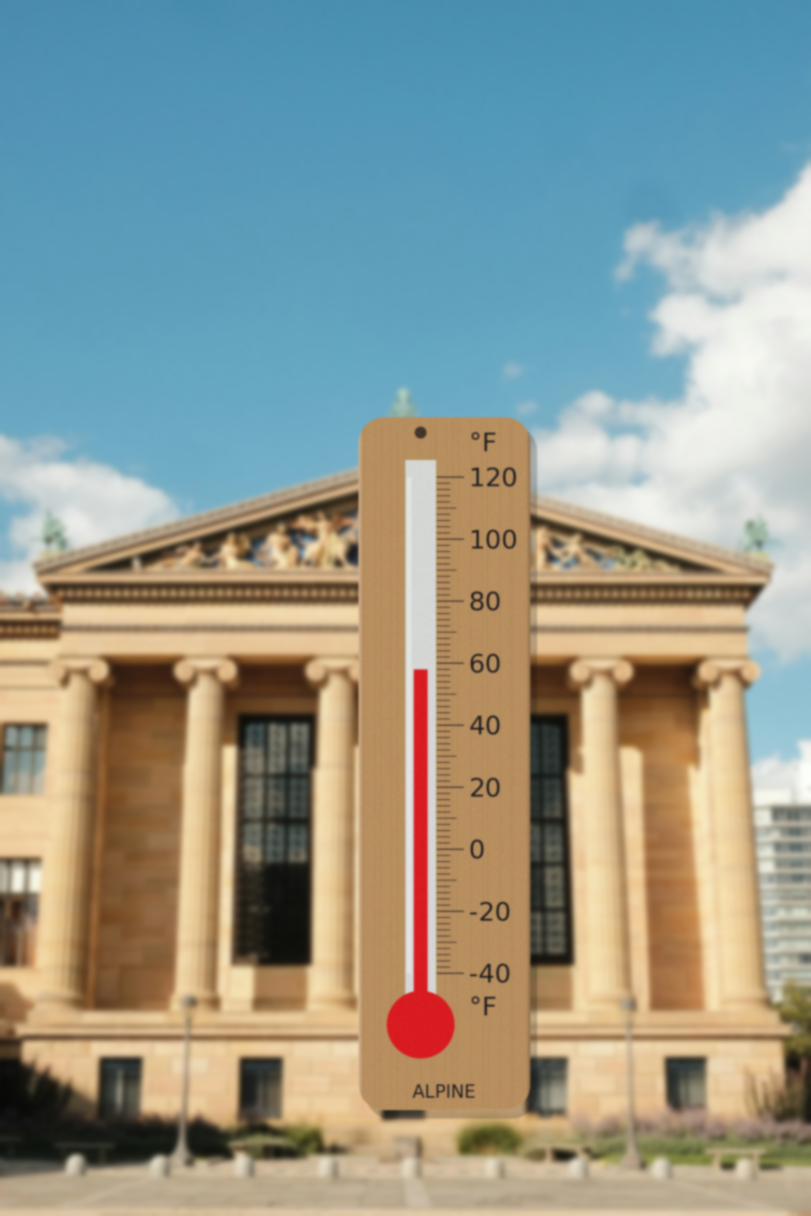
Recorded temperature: 58 (°F)
